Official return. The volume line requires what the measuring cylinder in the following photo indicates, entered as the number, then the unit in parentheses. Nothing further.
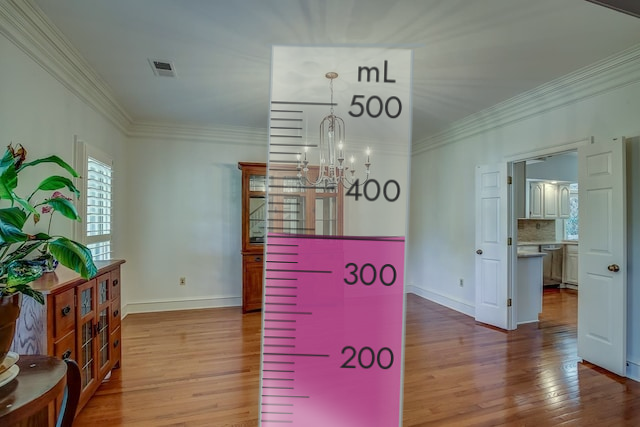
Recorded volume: 340 (mL)
